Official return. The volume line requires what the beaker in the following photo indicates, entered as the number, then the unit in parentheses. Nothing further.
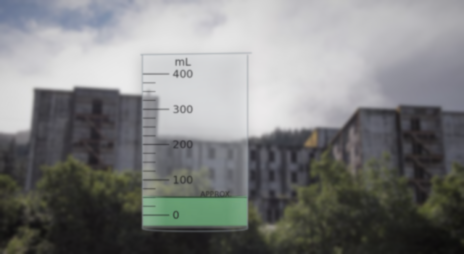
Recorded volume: 50 (mL)
